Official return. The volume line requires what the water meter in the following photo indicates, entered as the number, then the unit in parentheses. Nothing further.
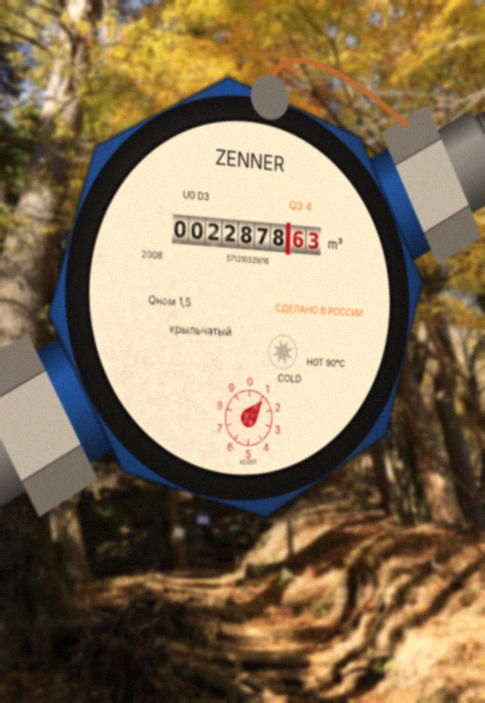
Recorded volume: 22878.631 (m³)
